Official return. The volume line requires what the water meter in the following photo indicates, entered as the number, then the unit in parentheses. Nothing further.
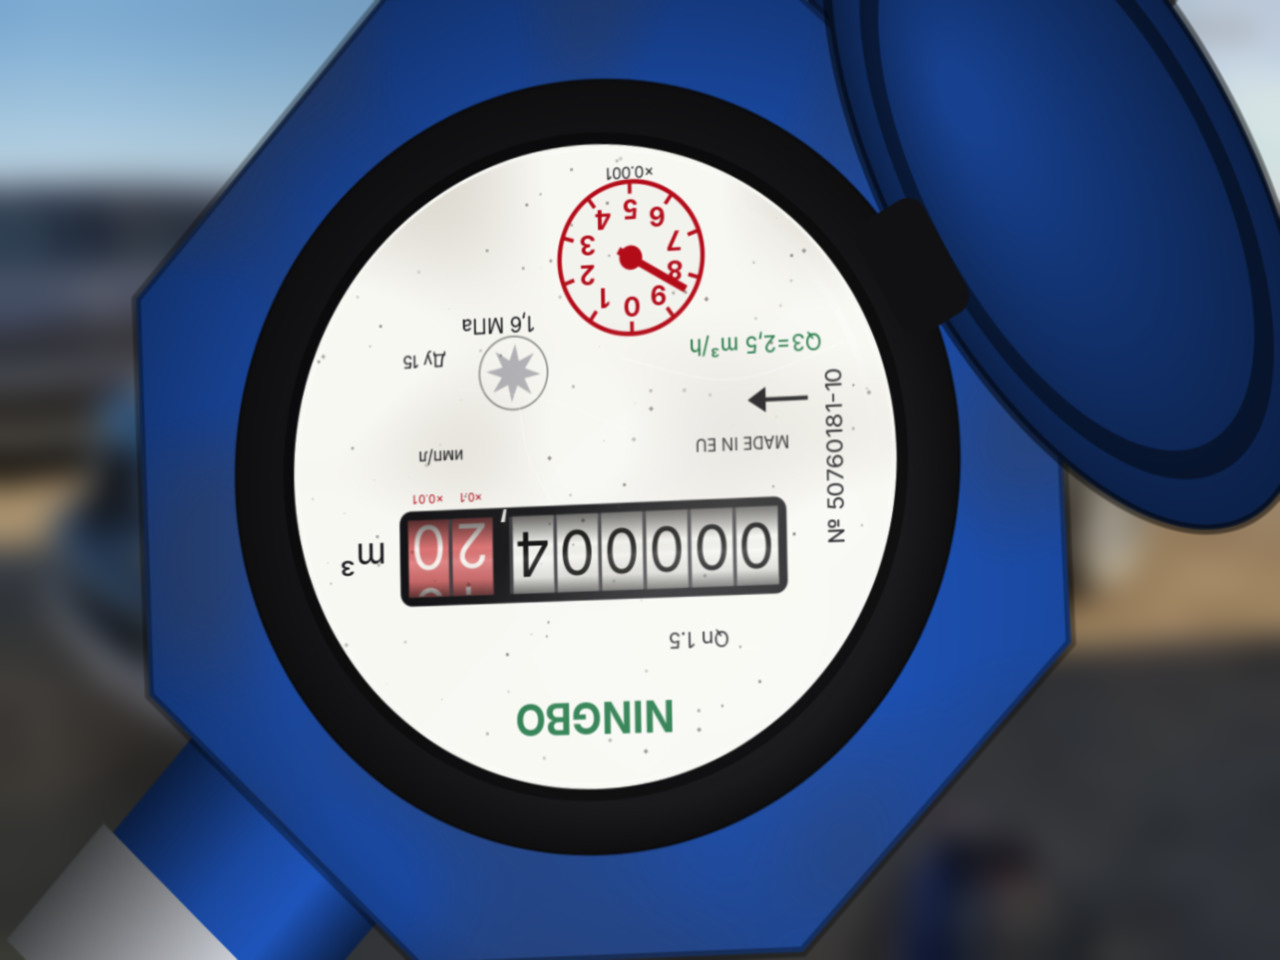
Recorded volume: 4.198 (m³)
